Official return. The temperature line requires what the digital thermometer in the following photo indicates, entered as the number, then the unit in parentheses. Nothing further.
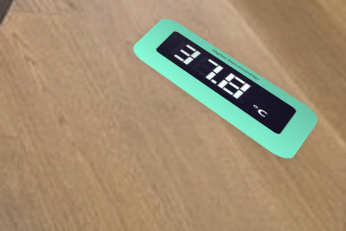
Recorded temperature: 37.8 (°C)
